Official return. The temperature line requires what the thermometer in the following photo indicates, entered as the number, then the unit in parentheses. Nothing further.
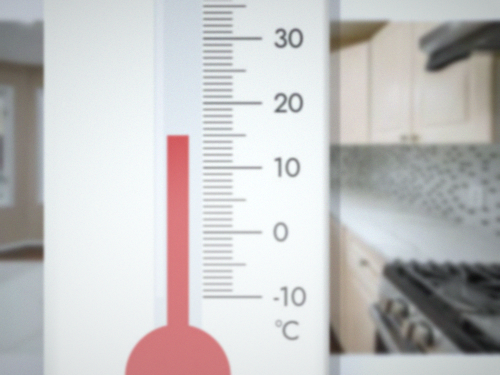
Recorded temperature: 15 (°C)
